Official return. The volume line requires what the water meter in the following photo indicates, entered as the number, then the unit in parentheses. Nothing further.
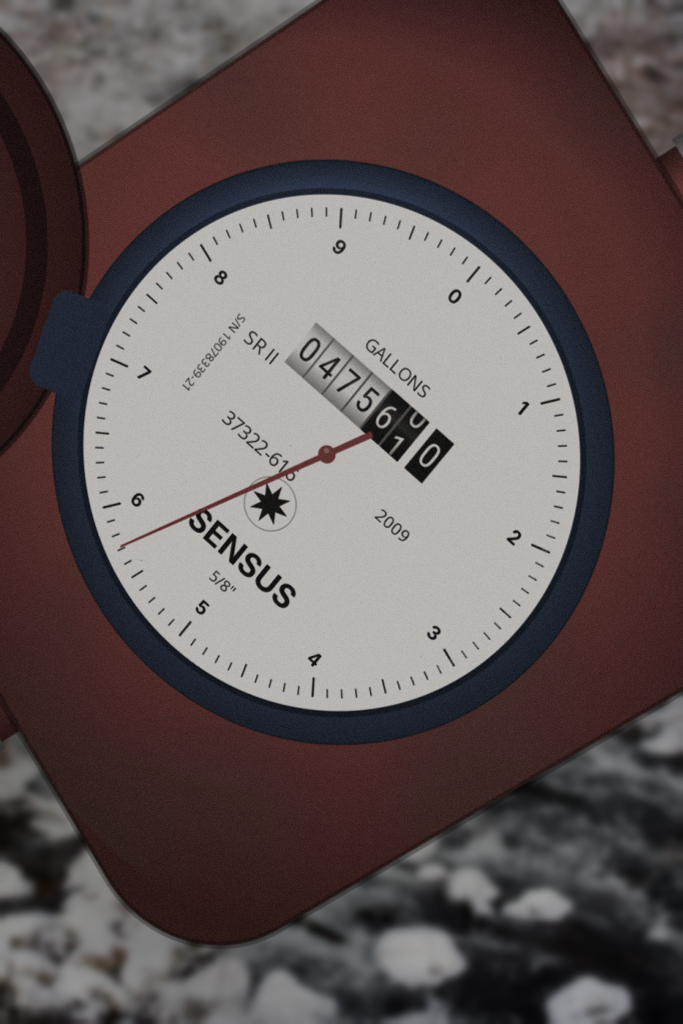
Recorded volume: 475605.7 (gal)
